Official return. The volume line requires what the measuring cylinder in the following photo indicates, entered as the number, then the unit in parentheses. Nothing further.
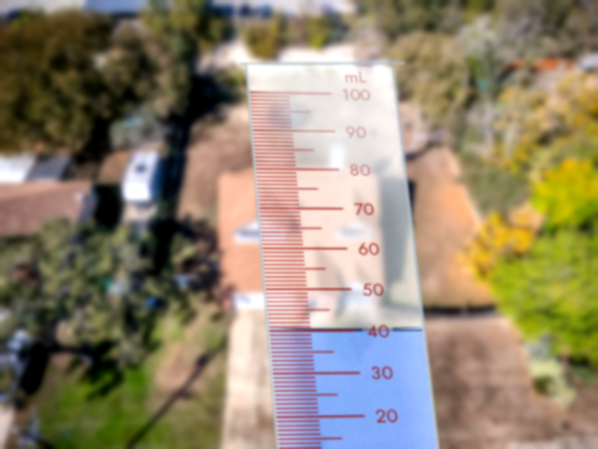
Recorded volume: 40 (mL)
